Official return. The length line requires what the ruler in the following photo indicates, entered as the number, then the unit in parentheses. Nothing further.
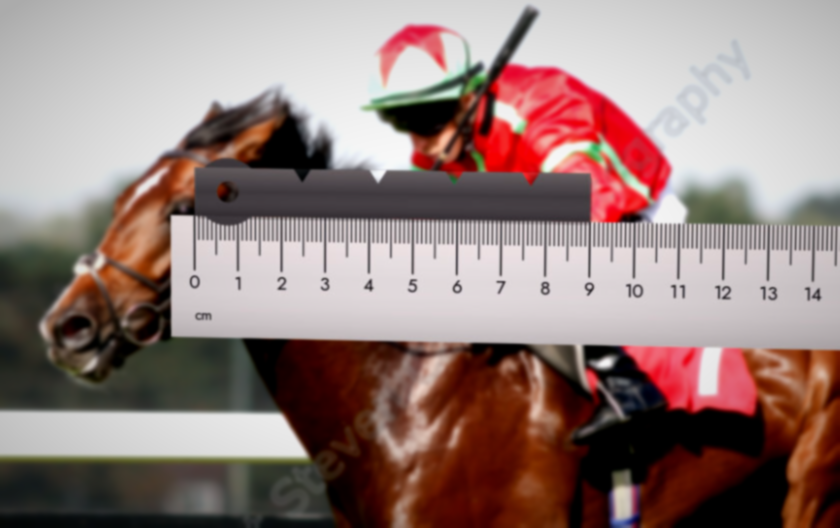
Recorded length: 9 (cm)
